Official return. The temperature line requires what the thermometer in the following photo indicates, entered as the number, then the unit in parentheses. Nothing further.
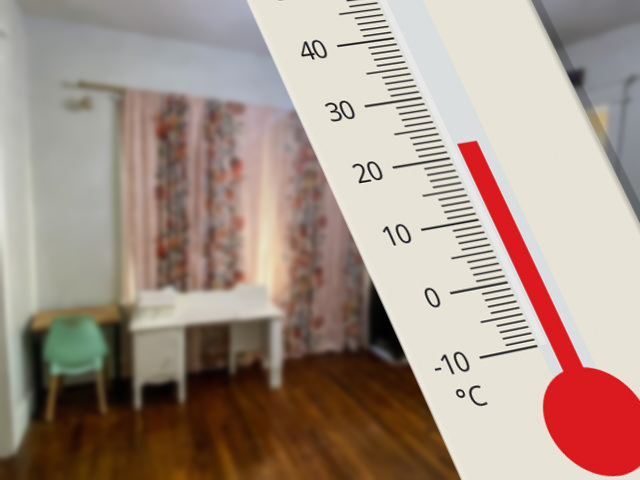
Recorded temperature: 22 (°C)
